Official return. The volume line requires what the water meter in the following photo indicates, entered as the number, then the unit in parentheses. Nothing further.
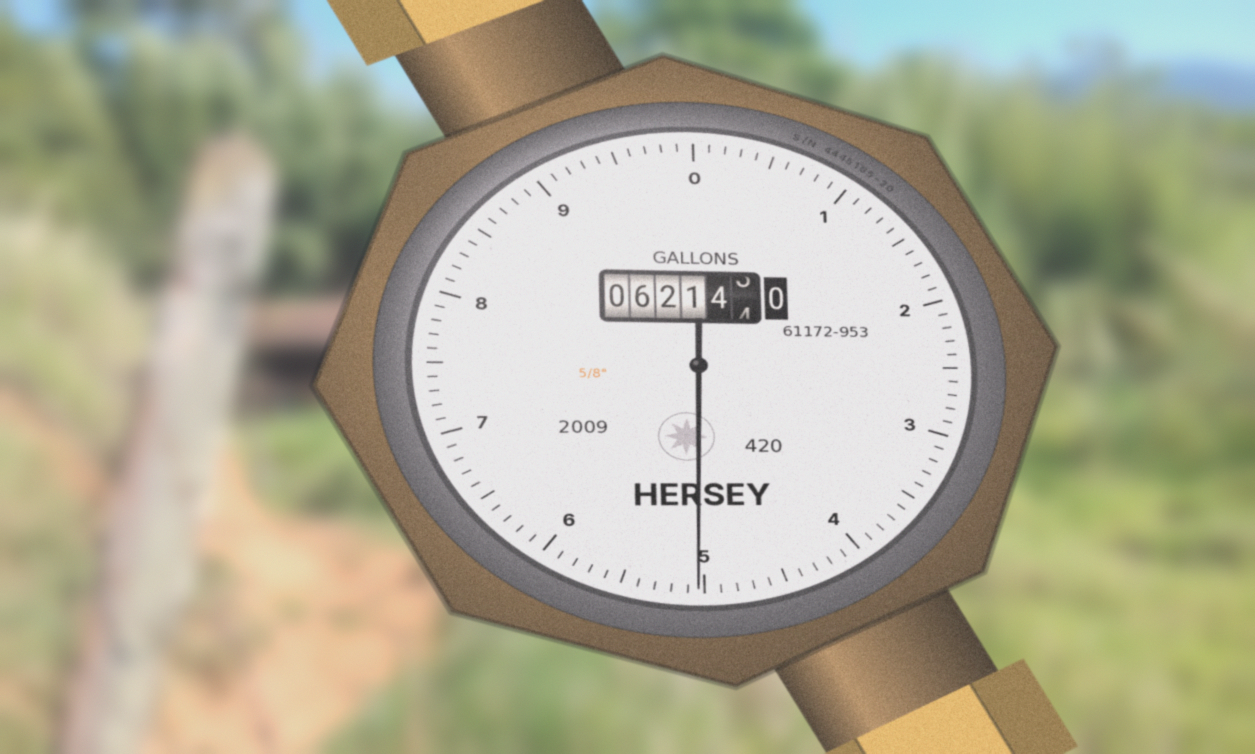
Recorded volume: 621435.0 (gal)
